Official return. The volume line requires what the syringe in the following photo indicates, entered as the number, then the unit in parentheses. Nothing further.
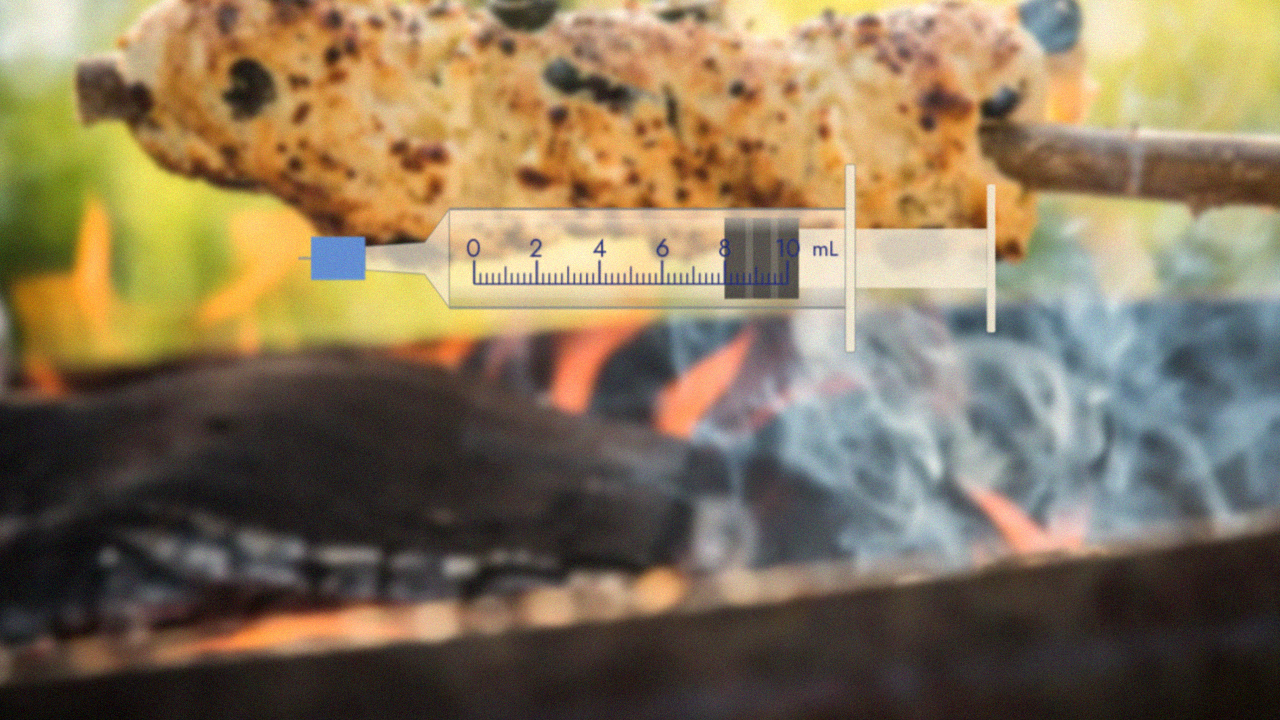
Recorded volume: 8 (mL)
